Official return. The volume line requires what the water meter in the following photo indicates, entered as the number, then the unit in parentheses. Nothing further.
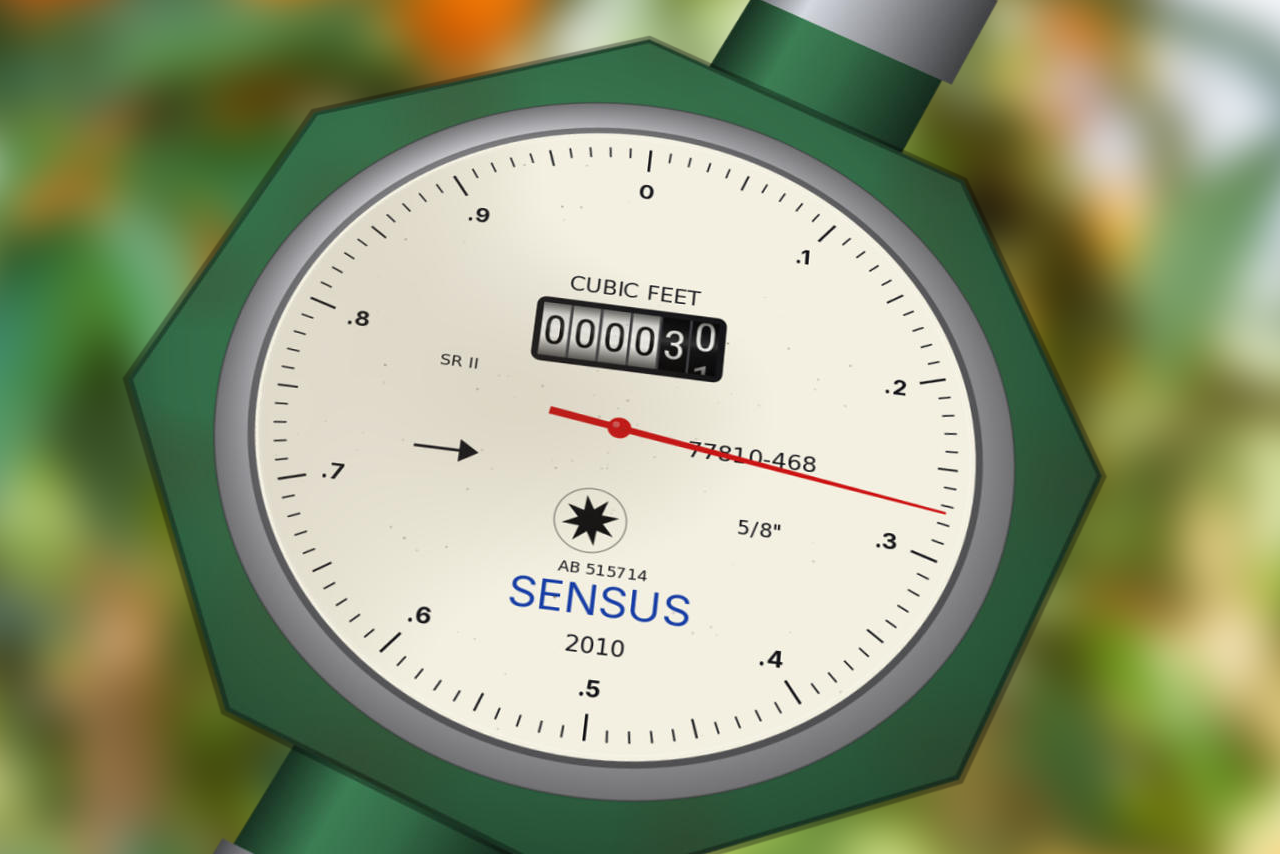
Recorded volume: 30.27 (ft³)
